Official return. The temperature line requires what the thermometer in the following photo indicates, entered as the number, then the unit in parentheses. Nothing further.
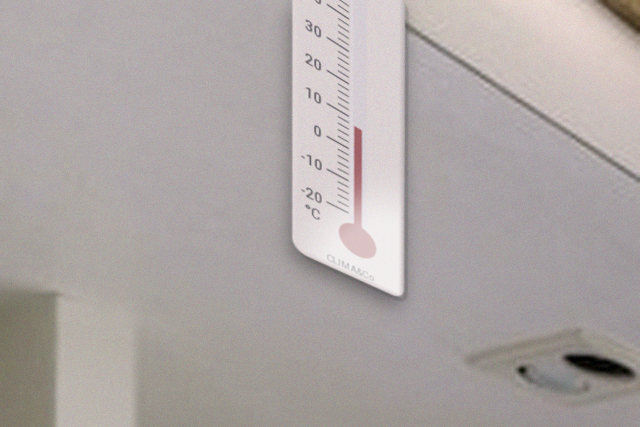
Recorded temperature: 8 (°C)
